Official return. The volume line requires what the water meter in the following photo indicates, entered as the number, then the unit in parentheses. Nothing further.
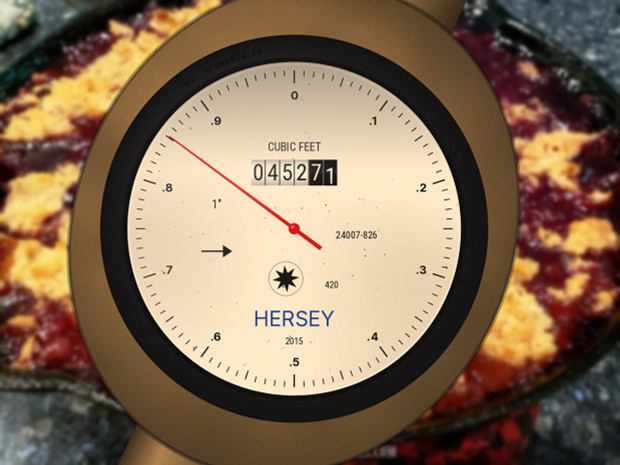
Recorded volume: 45270.85 (ft³)
